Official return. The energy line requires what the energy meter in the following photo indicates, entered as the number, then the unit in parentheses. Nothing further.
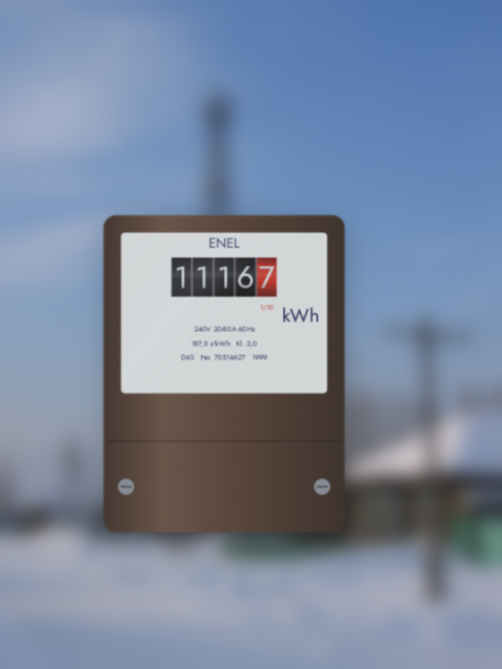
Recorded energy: 1116.7 (kWh)
